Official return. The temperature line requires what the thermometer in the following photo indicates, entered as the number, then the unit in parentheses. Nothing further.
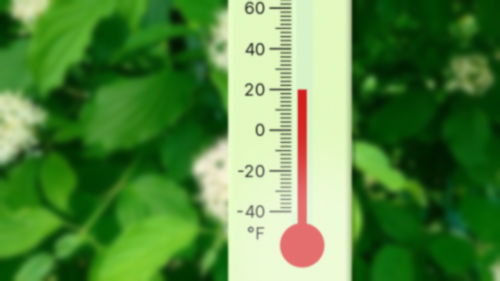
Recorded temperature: 20 (°F)
